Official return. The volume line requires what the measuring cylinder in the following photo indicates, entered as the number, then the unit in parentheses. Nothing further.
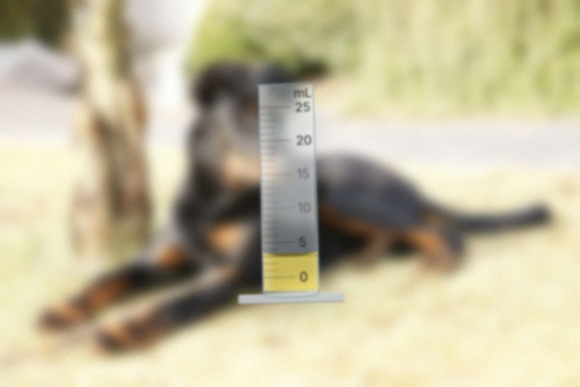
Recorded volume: 3 (mL)
